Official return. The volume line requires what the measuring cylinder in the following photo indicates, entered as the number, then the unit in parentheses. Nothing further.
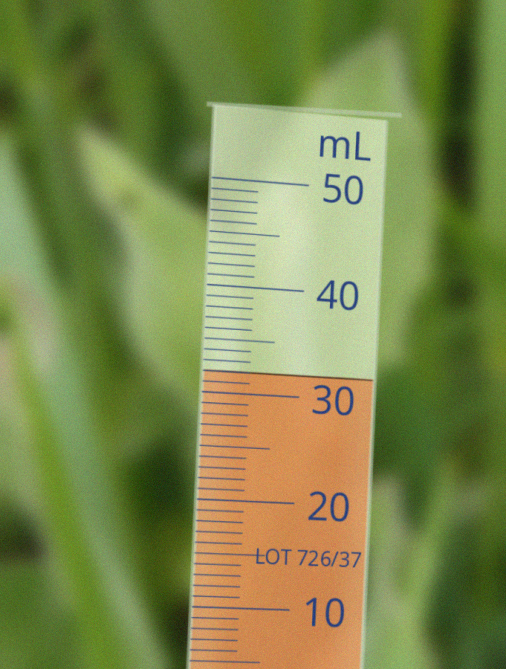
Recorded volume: 32 (mL)
